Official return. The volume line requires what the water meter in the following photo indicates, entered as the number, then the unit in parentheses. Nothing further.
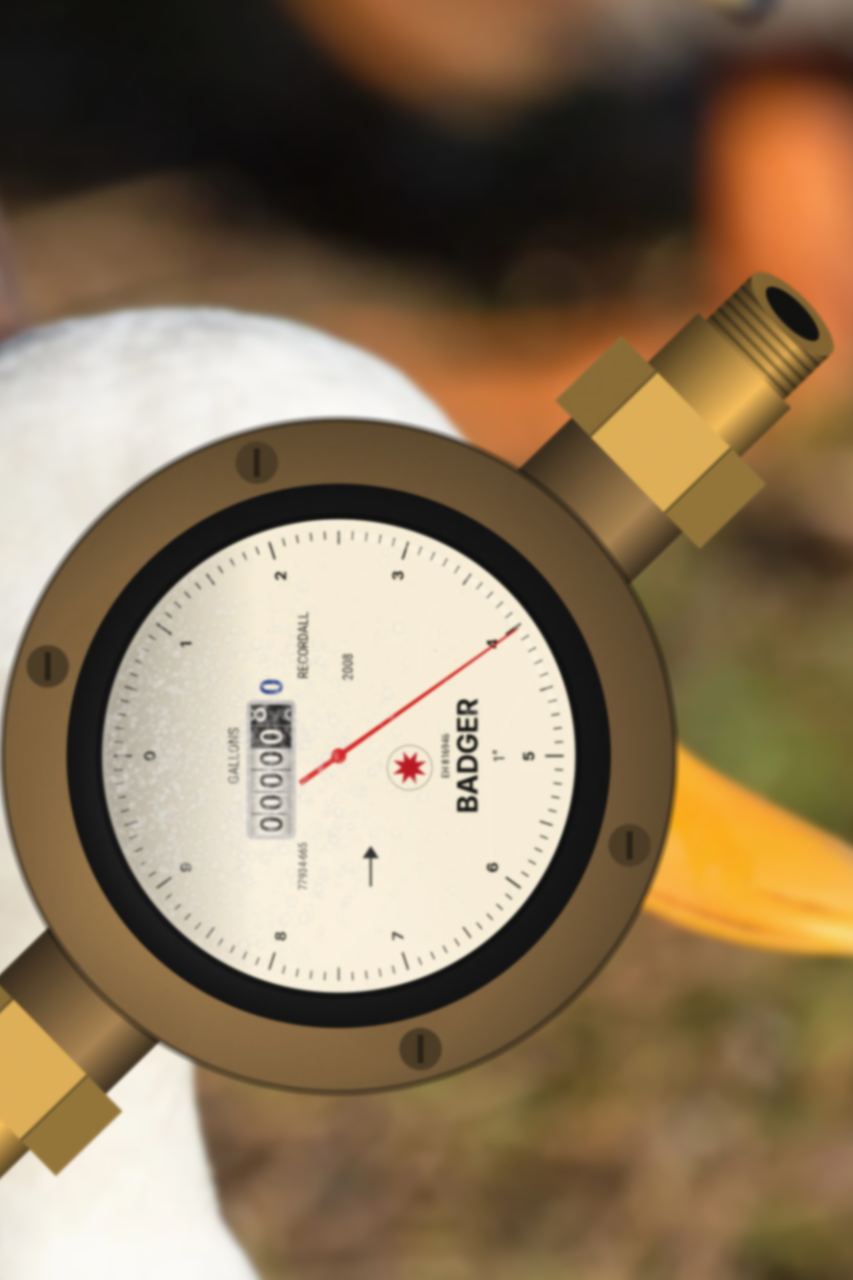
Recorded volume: 84.0 (gal)
